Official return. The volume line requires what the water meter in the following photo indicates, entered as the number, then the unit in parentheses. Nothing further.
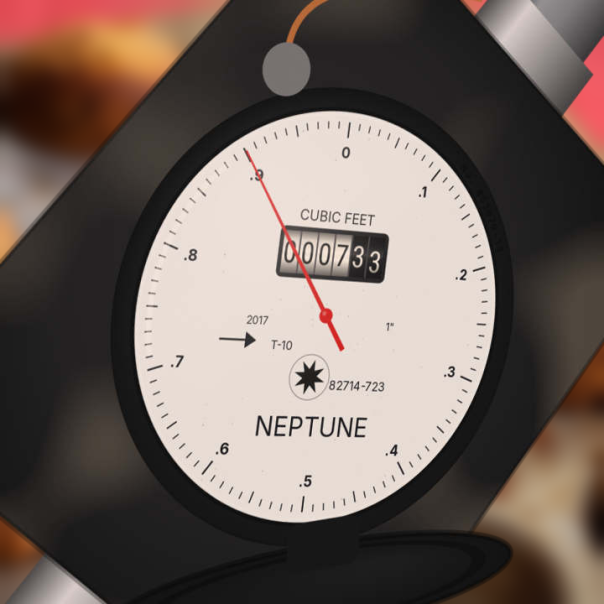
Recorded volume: 732.90 (ft³)
